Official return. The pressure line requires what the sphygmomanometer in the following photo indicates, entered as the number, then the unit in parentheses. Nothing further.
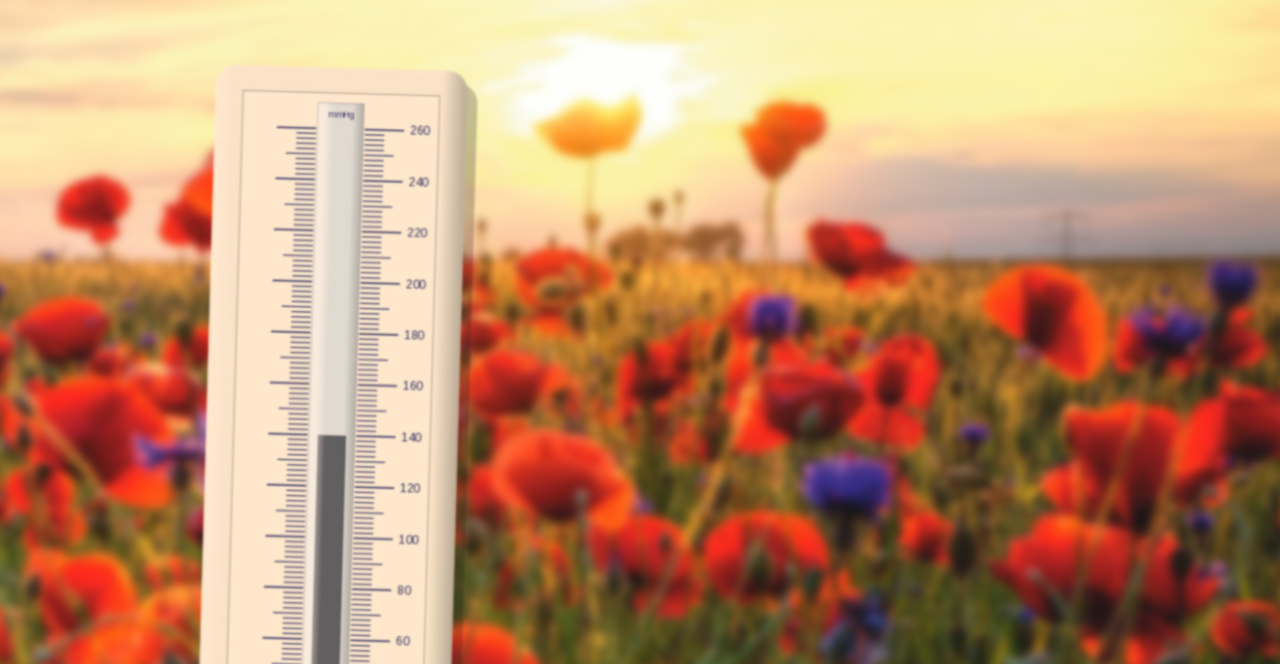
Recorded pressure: 140 (mmHg)
